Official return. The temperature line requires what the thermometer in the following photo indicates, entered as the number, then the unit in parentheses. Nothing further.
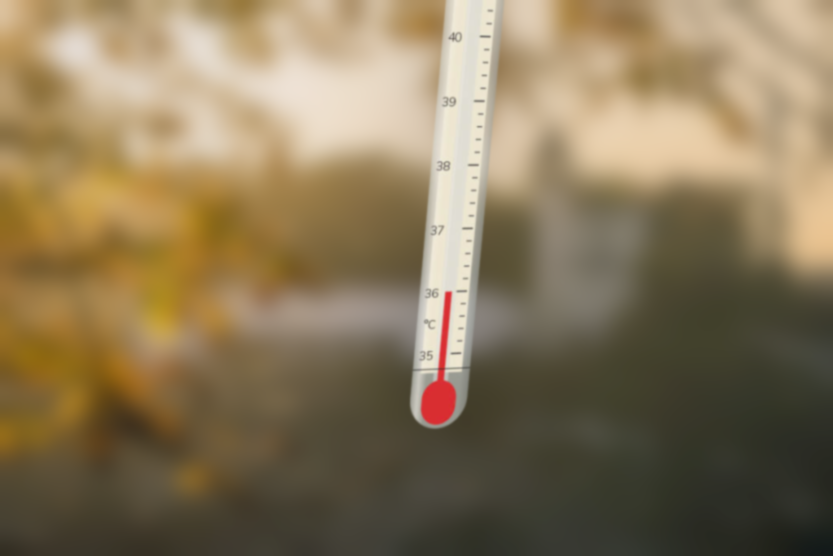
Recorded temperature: 36 (°C)
